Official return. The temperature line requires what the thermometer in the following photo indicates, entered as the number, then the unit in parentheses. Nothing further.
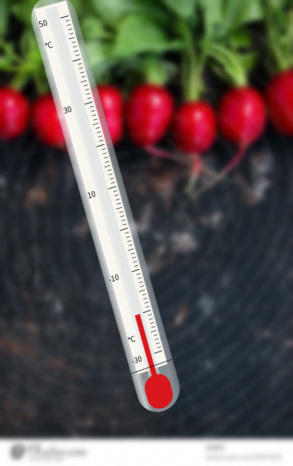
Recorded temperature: -20 (°C)
